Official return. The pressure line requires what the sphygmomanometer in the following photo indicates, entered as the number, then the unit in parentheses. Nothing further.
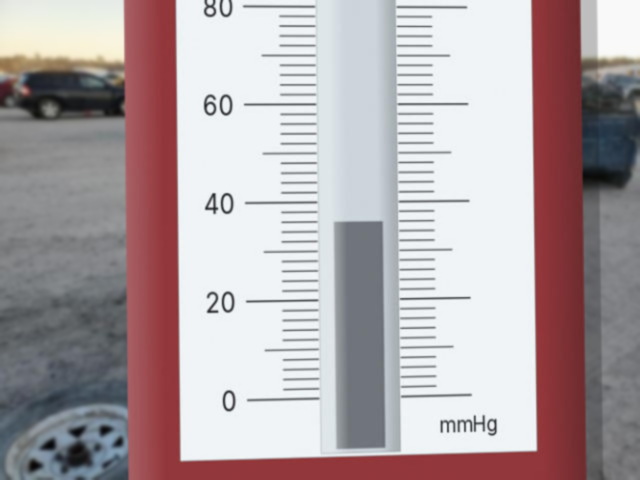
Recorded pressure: 36 (mmHg)
